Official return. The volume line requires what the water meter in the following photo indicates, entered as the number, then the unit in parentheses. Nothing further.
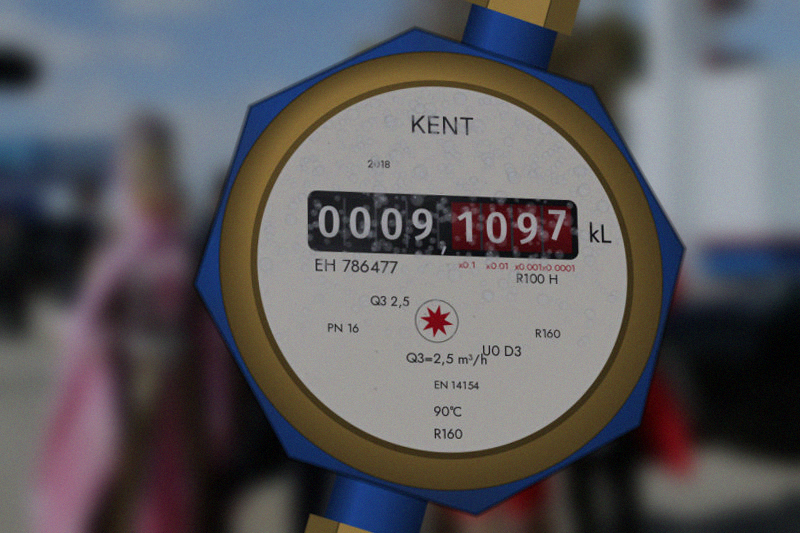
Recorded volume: 9.1097 (kL)
